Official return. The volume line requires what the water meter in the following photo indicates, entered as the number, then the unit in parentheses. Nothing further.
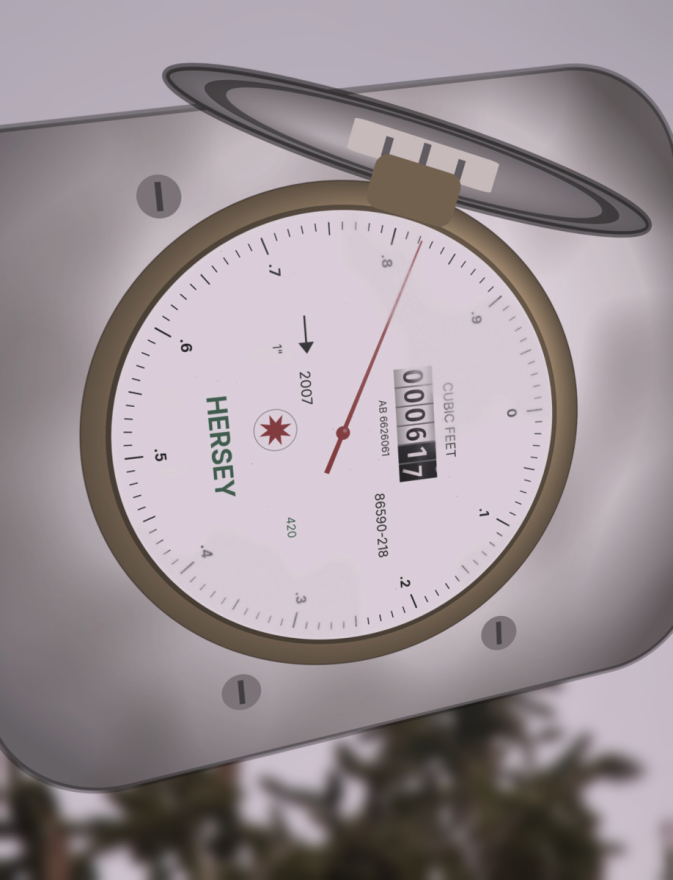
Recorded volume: 616.82 (ft³)
